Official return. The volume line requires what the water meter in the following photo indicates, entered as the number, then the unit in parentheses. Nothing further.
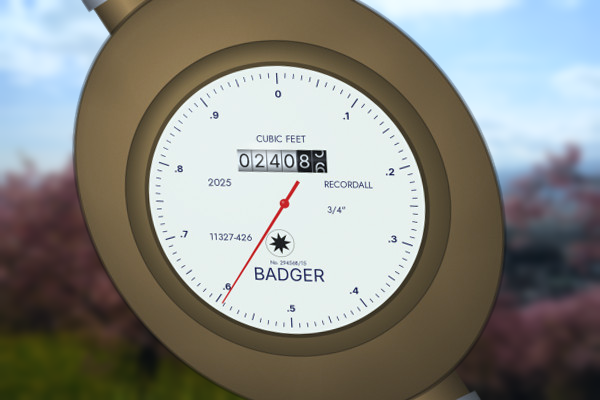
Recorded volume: 24085.59 (ft³)
